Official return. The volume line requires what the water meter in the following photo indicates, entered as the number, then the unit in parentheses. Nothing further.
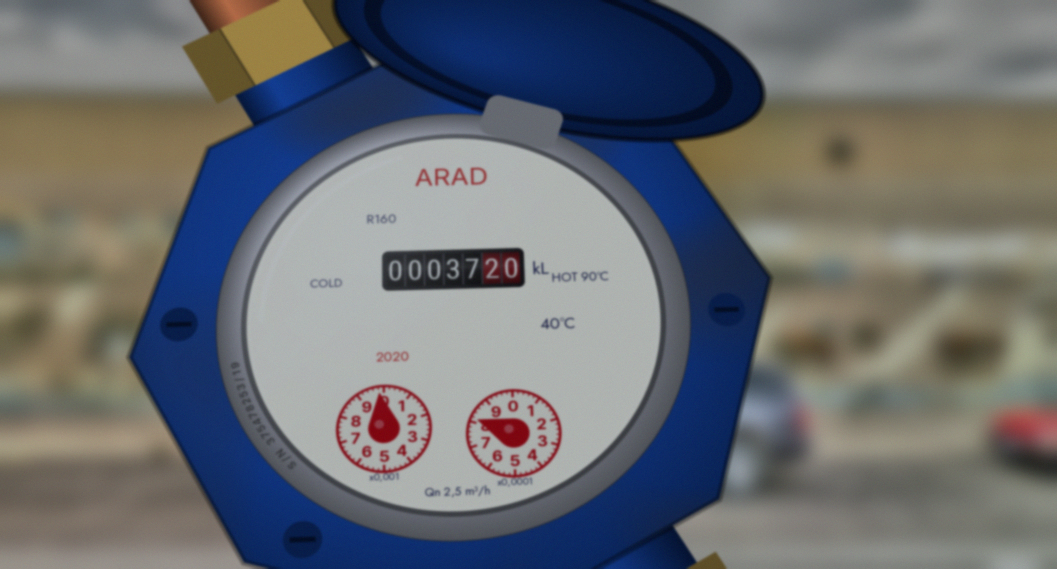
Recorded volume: 37.1998 (kL)
